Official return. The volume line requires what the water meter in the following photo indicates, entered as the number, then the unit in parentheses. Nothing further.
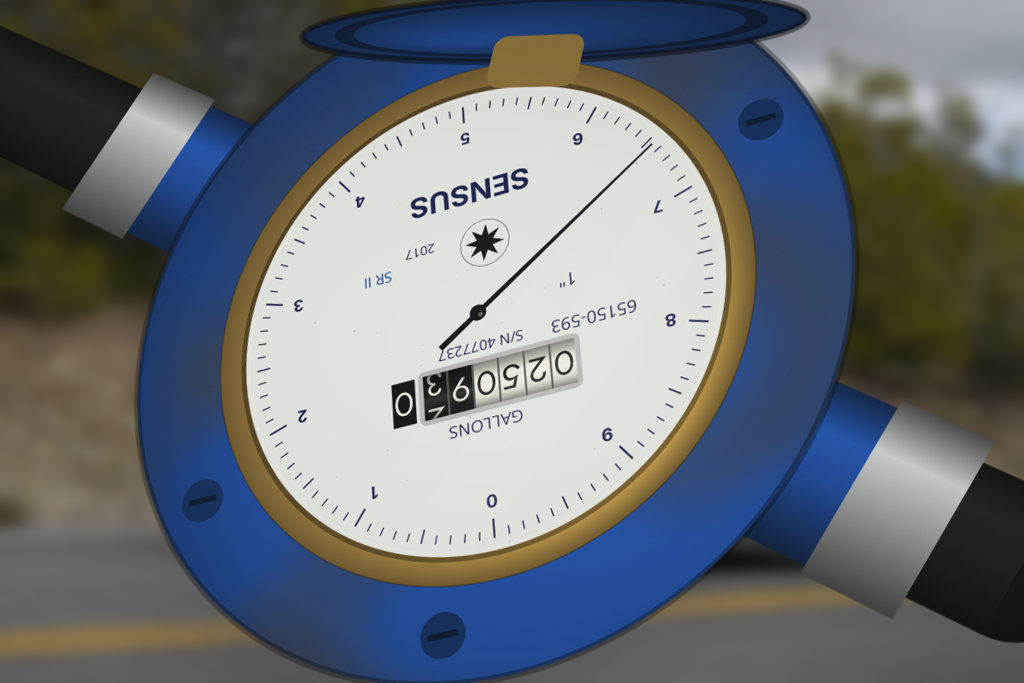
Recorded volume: 250926.5 (gal)
